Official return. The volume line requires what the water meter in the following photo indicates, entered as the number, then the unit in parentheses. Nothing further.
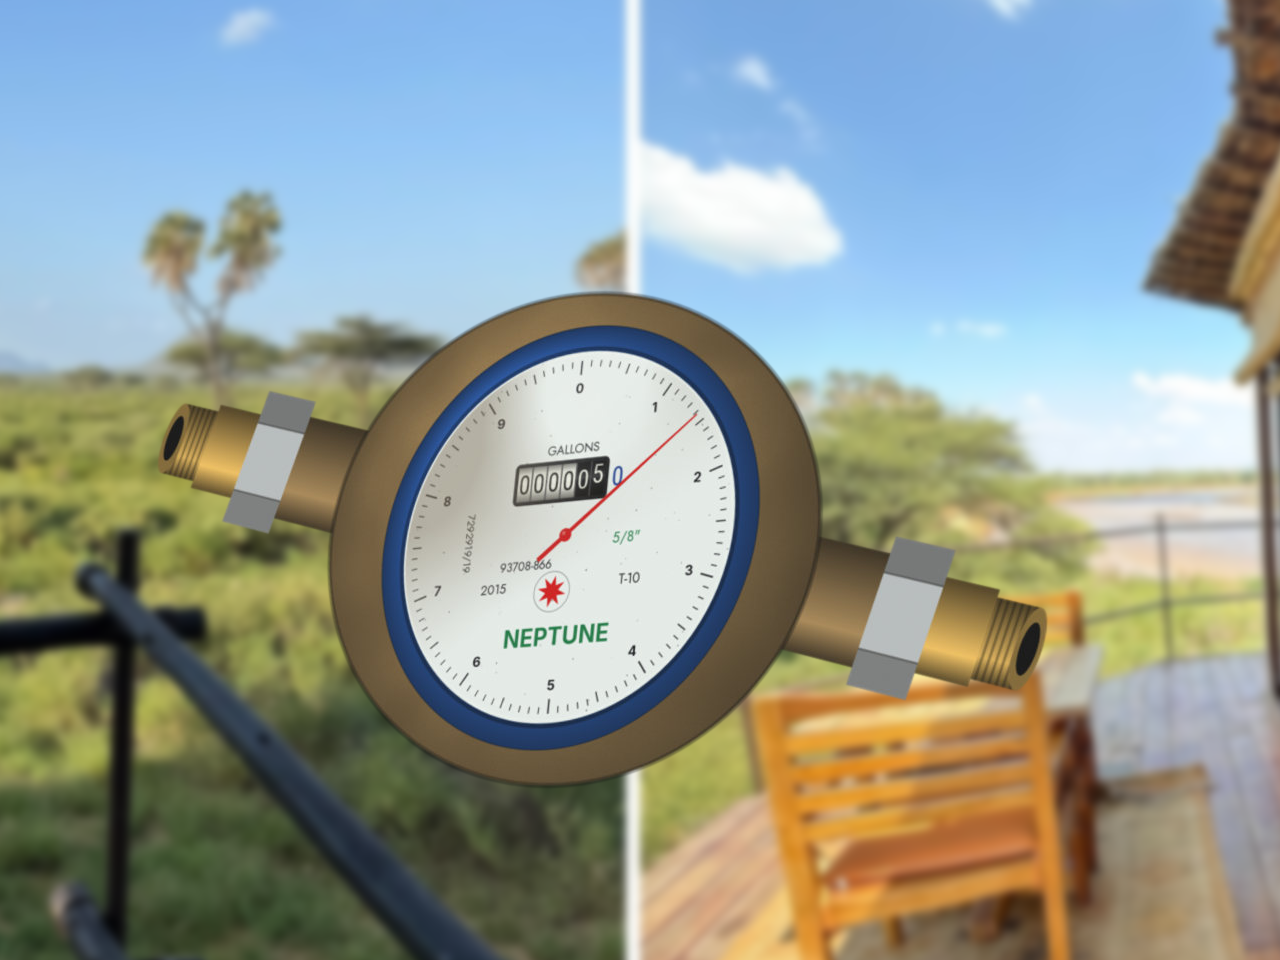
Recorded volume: 51.4 (gal)
